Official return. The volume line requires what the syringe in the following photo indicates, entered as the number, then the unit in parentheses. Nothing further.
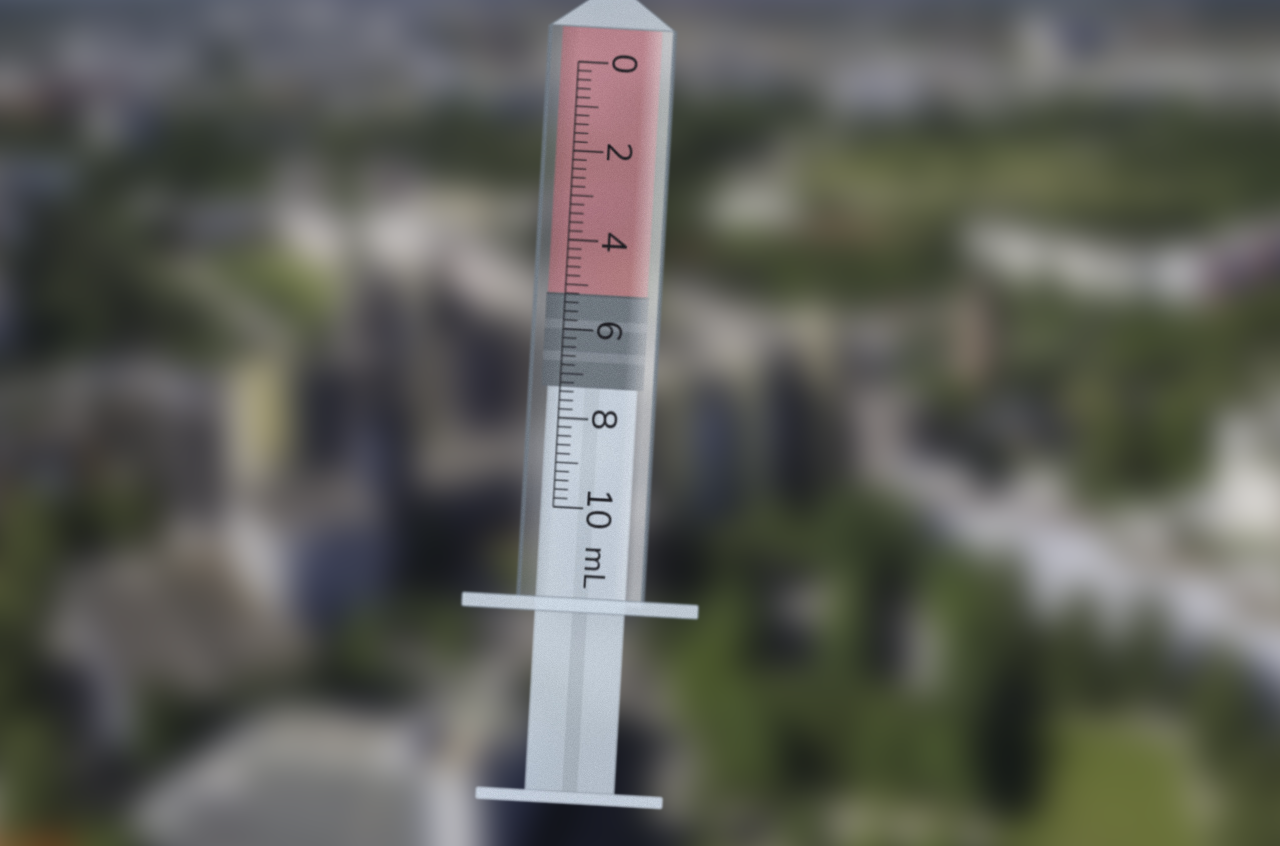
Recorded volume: 5.2 (mL)
